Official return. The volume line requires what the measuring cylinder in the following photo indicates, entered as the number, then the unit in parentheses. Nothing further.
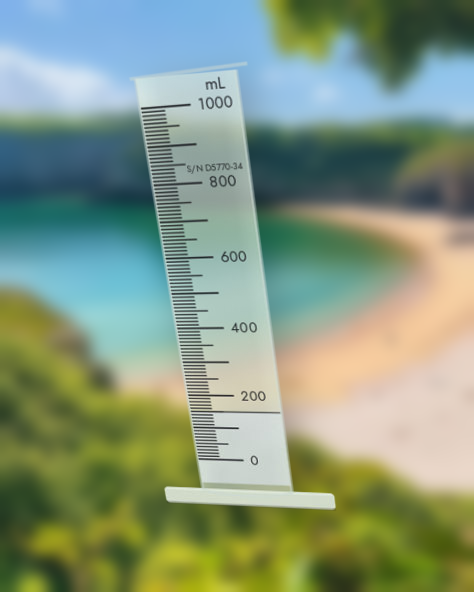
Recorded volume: 150 (mL)
